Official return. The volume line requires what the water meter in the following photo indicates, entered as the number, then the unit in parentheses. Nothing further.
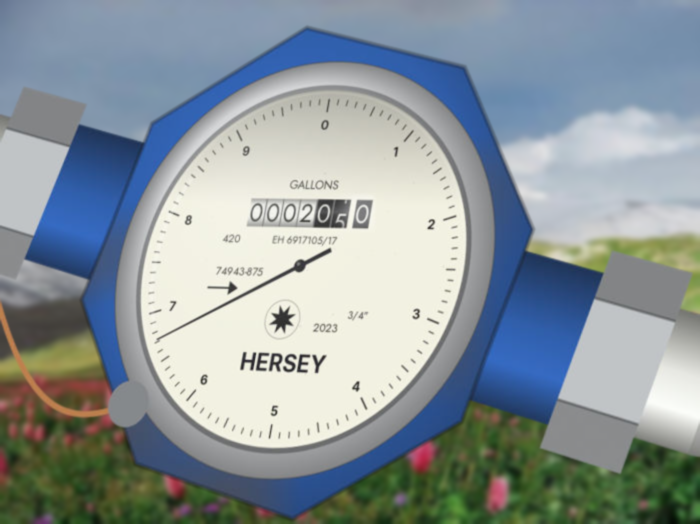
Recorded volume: 2046.7 (gal)
